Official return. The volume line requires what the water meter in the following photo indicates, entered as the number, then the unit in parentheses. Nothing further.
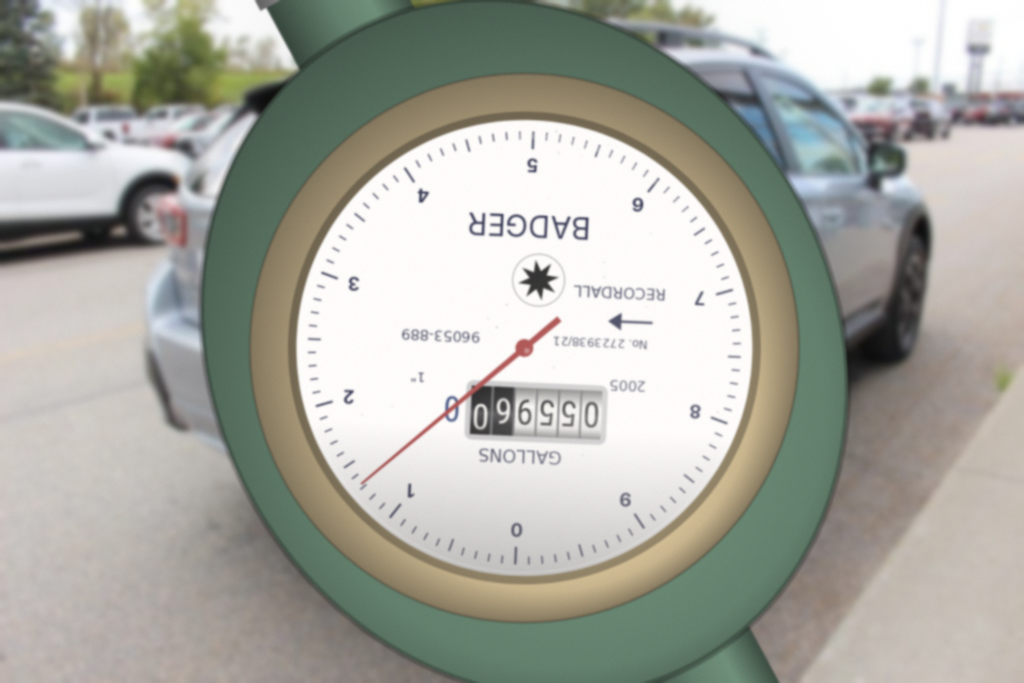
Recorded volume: 559601.3 (gal)
